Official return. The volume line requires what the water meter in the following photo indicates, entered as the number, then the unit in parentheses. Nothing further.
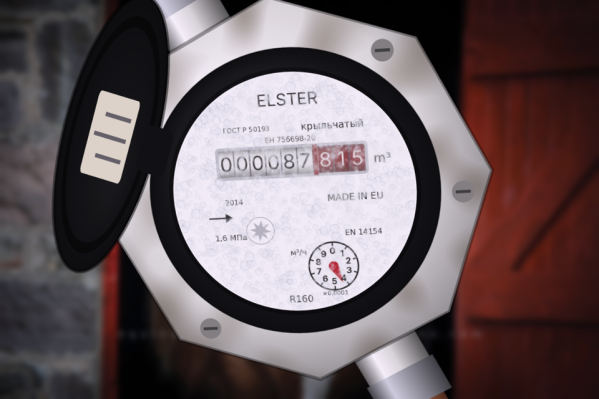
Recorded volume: 87.8154 (m³)
